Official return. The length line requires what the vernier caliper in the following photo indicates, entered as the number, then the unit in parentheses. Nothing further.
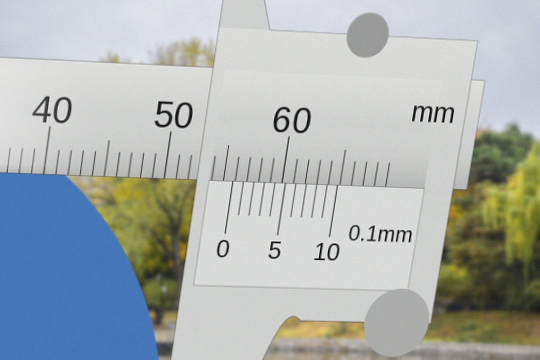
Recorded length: 55.8 (mm)
